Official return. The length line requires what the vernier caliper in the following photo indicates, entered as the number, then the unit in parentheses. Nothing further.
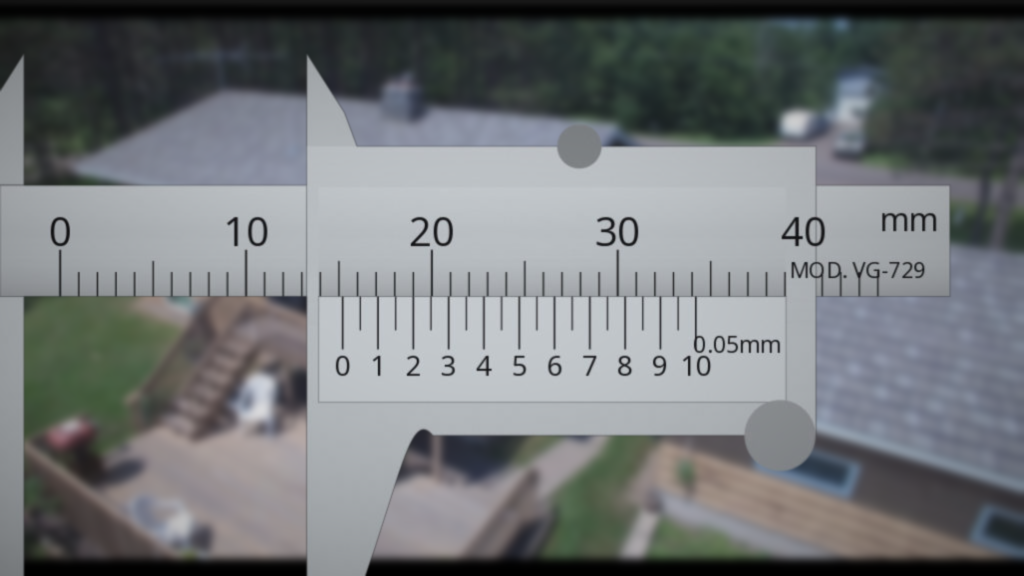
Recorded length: 15.2 (mm)
